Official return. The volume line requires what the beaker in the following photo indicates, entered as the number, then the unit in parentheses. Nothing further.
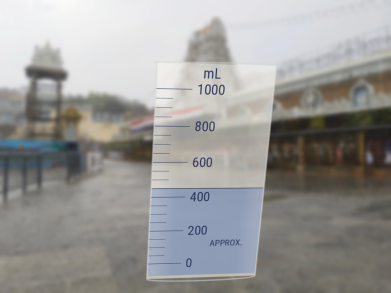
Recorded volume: 450 (mL)
